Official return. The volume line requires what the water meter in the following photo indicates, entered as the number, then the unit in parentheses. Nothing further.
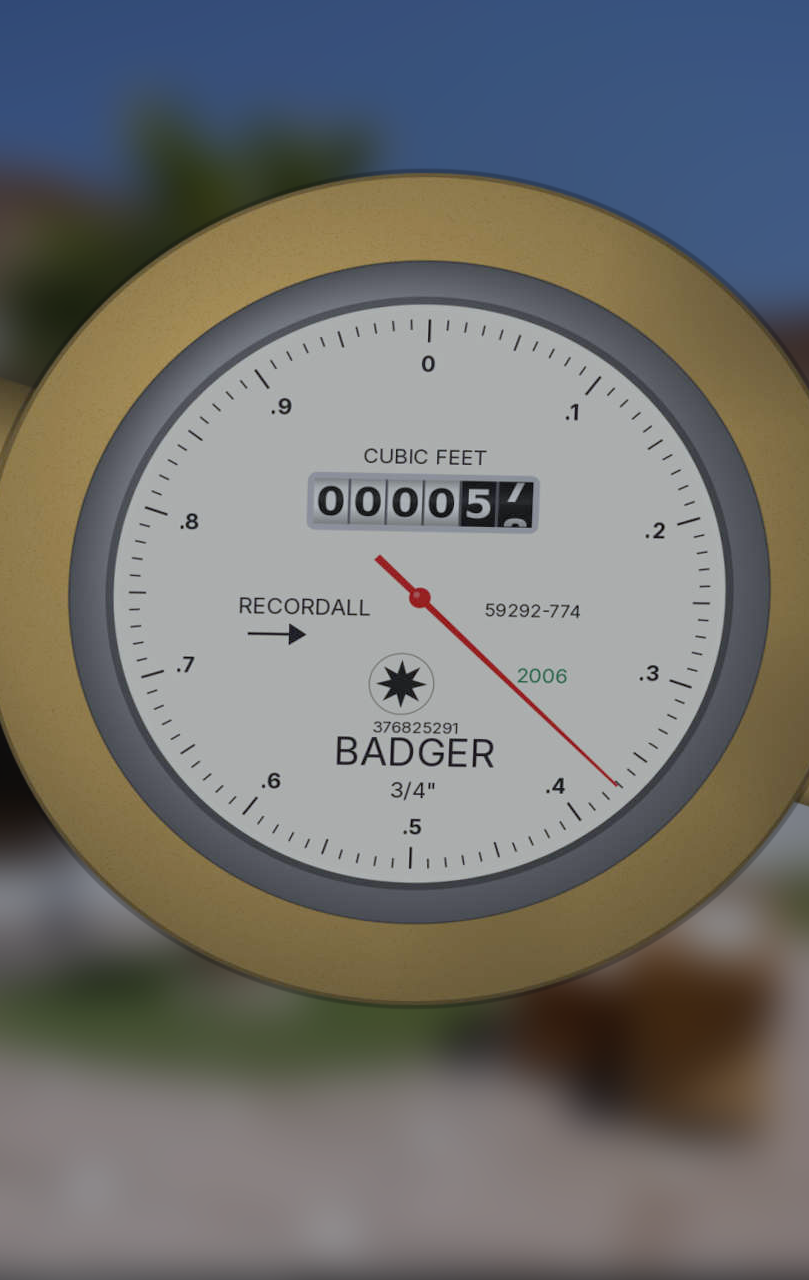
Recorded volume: 57.37 (ft³)
